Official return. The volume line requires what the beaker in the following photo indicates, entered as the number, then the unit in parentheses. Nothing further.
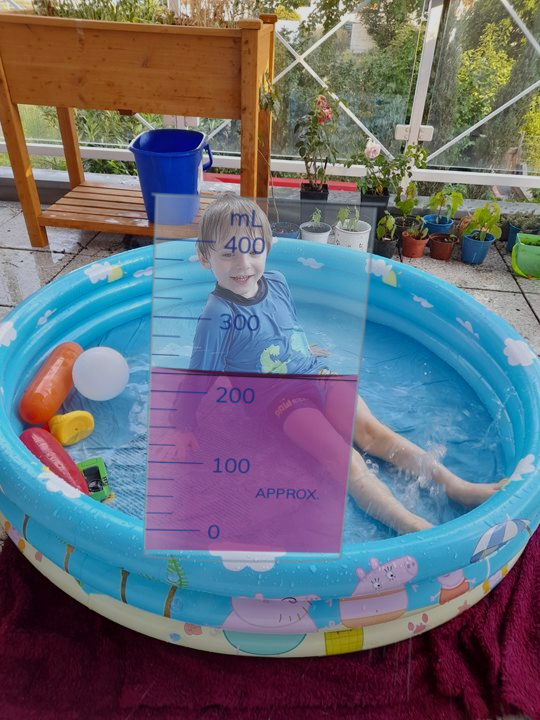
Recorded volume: 225 (mL)
